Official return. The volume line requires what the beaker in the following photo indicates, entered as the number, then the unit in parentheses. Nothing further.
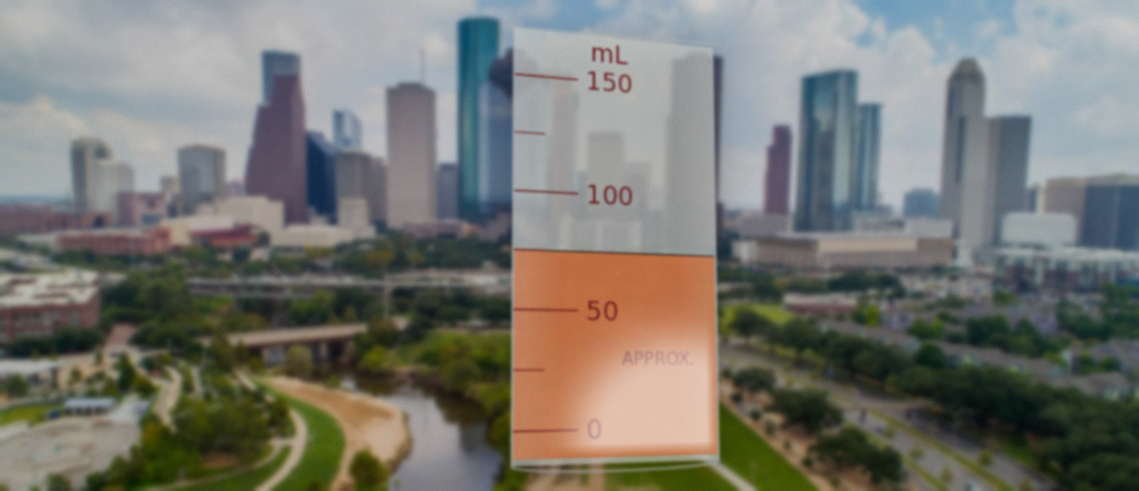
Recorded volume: 75 (mL)
